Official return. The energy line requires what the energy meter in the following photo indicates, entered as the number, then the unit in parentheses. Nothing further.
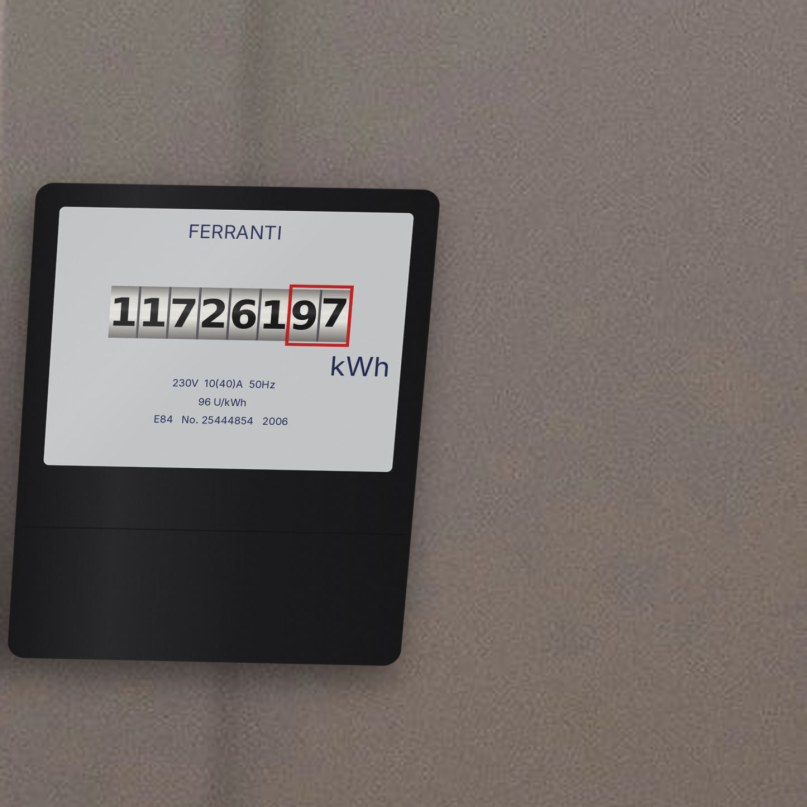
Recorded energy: 117261.97 (kWh)
